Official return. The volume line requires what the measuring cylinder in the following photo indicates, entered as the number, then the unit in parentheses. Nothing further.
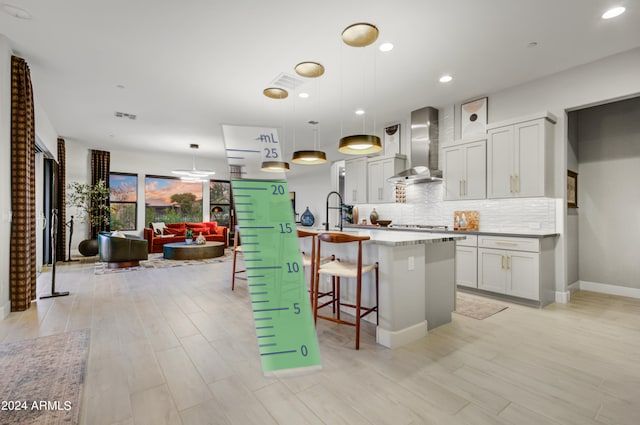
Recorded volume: 21 (mL)
